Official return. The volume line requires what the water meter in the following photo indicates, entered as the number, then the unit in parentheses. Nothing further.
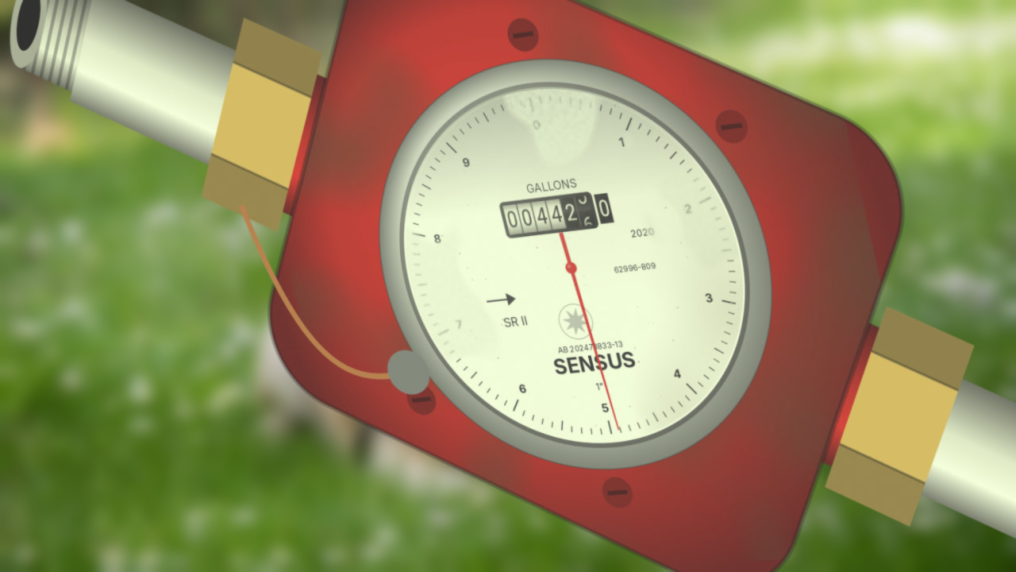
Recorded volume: 44254.9 (gal)
